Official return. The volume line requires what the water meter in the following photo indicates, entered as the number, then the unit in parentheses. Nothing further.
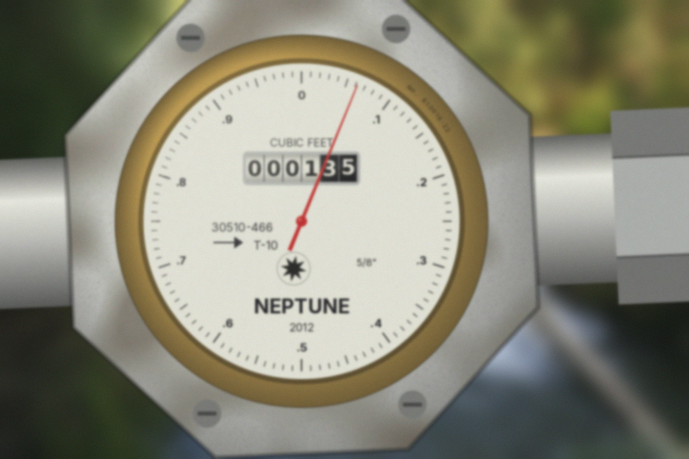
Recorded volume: 135.06 (ft³)
